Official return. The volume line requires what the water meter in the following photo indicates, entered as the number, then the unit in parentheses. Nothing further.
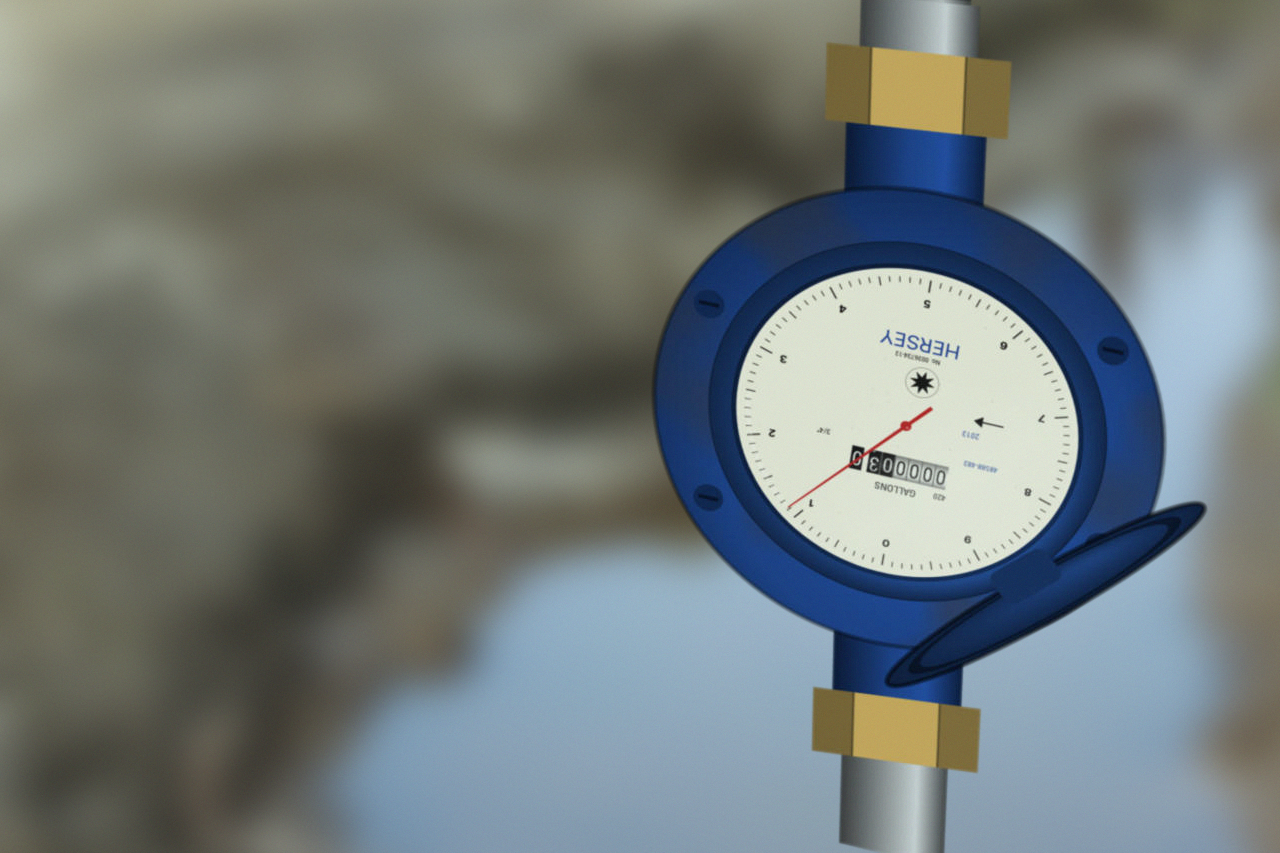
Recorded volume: 31.1 (gal)
